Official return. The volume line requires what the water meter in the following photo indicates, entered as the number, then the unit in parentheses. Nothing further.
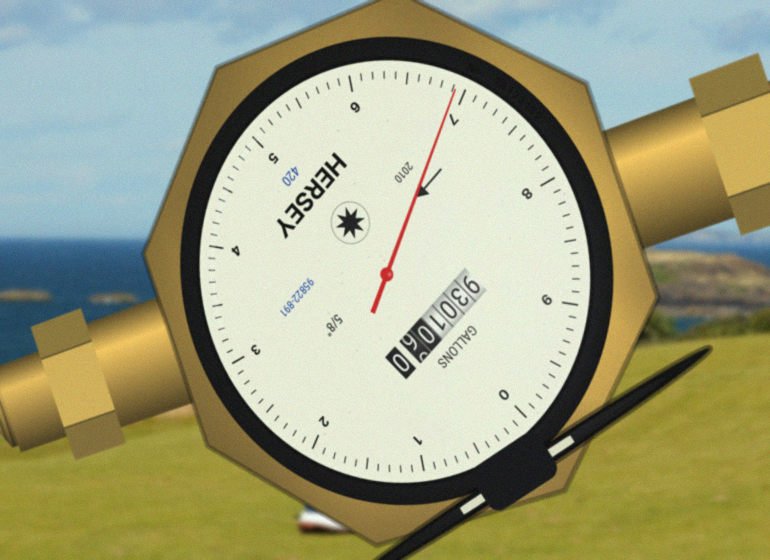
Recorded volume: 9301056.9 (gal)
